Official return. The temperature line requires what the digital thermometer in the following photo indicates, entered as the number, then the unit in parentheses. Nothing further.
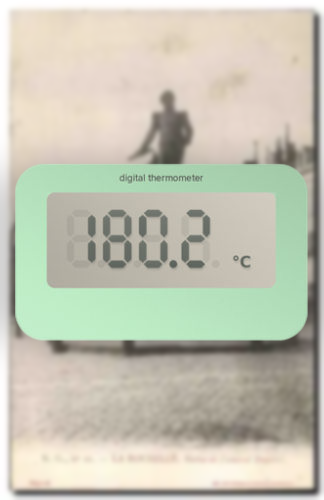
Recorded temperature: 180.2 (°C)
